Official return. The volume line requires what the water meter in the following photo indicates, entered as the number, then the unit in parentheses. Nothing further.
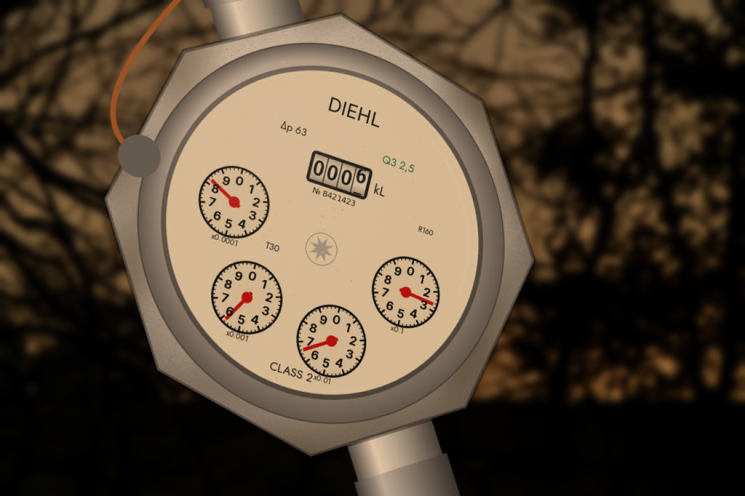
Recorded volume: 6.2658 (kL)
